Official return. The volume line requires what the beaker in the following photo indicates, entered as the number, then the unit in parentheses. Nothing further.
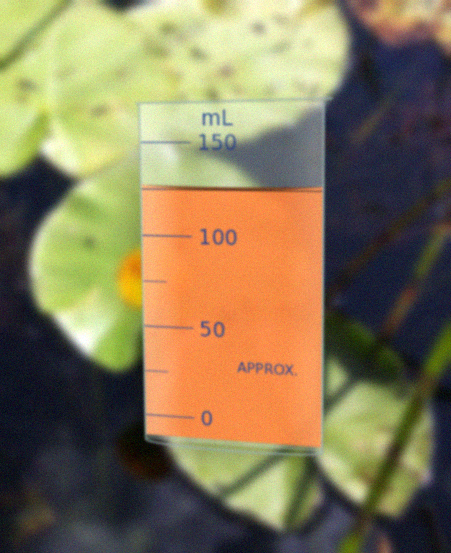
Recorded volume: 125 (mL)
